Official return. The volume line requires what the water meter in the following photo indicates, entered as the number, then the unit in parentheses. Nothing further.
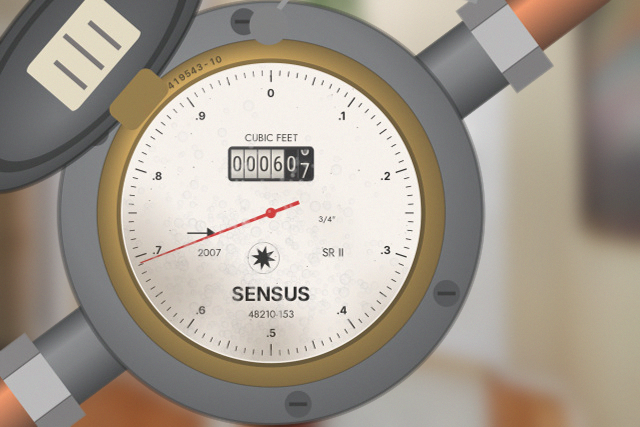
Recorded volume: 606.69 (ft³)
